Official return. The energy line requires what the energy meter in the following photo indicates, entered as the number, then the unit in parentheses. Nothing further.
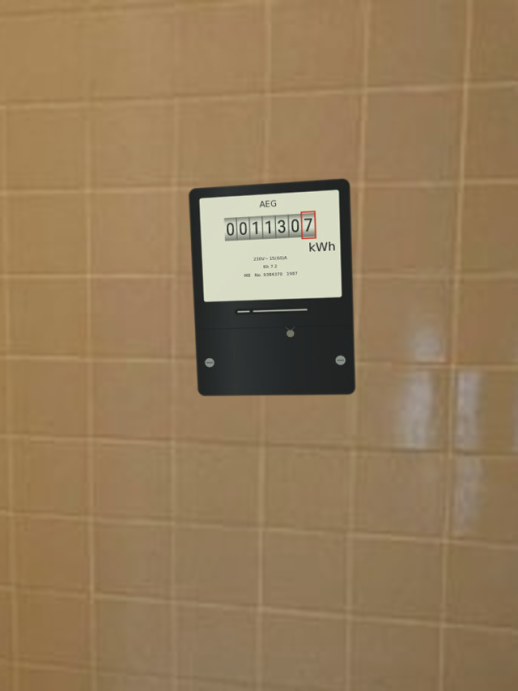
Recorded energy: 1130.7 (kWh)
